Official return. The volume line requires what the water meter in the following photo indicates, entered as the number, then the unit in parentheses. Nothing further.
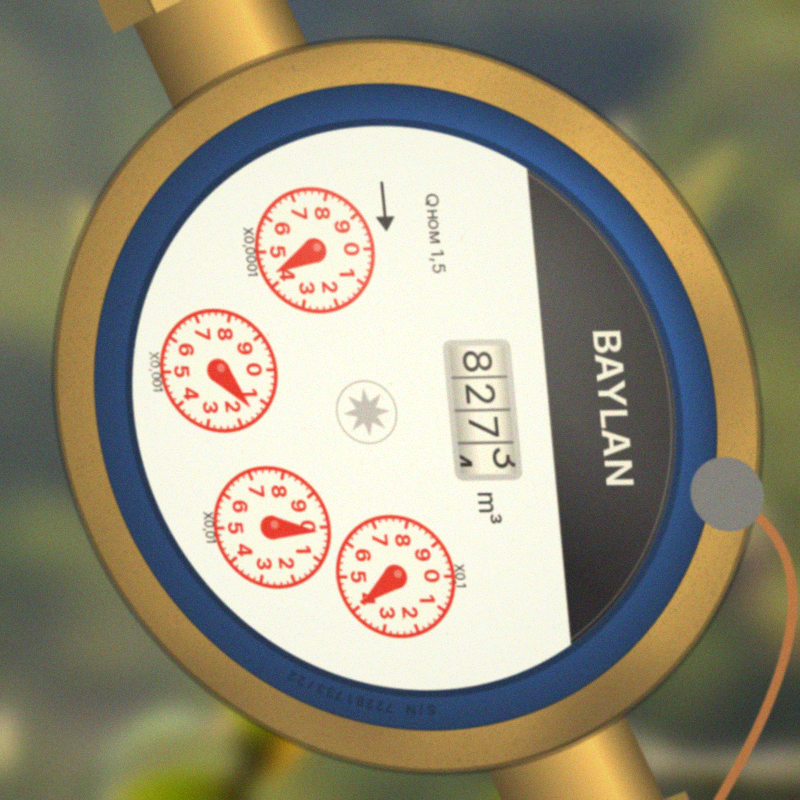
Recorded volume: 8273.4014 (m³)
